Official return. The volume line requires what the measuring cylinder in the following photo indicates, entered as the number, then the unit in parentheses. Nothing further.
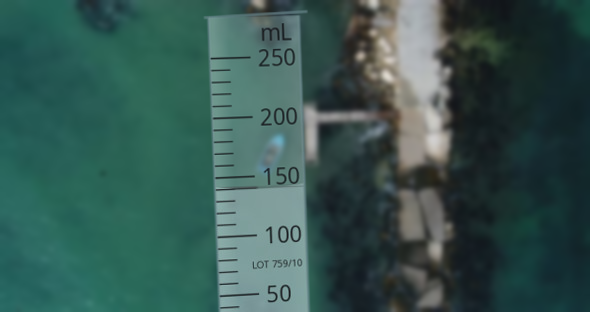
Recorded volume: 140 (mL)
